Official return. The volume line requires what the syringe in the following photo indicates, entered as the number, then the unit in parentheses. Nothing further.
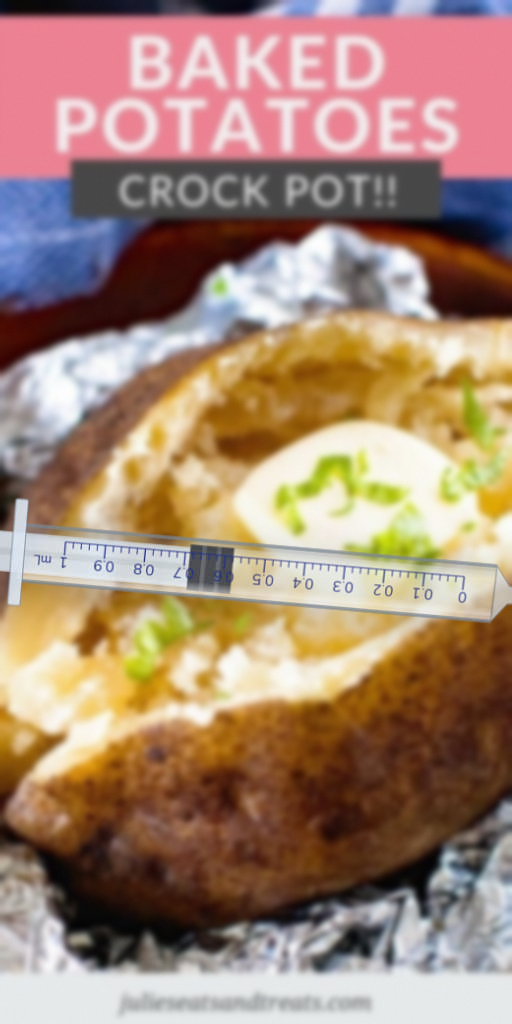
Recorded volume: 0.58 (mL)
